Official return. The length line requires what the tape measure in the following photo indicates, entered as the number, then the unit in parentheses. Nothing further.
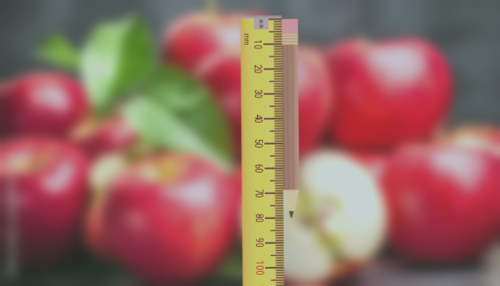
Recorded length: 80 (mm)
